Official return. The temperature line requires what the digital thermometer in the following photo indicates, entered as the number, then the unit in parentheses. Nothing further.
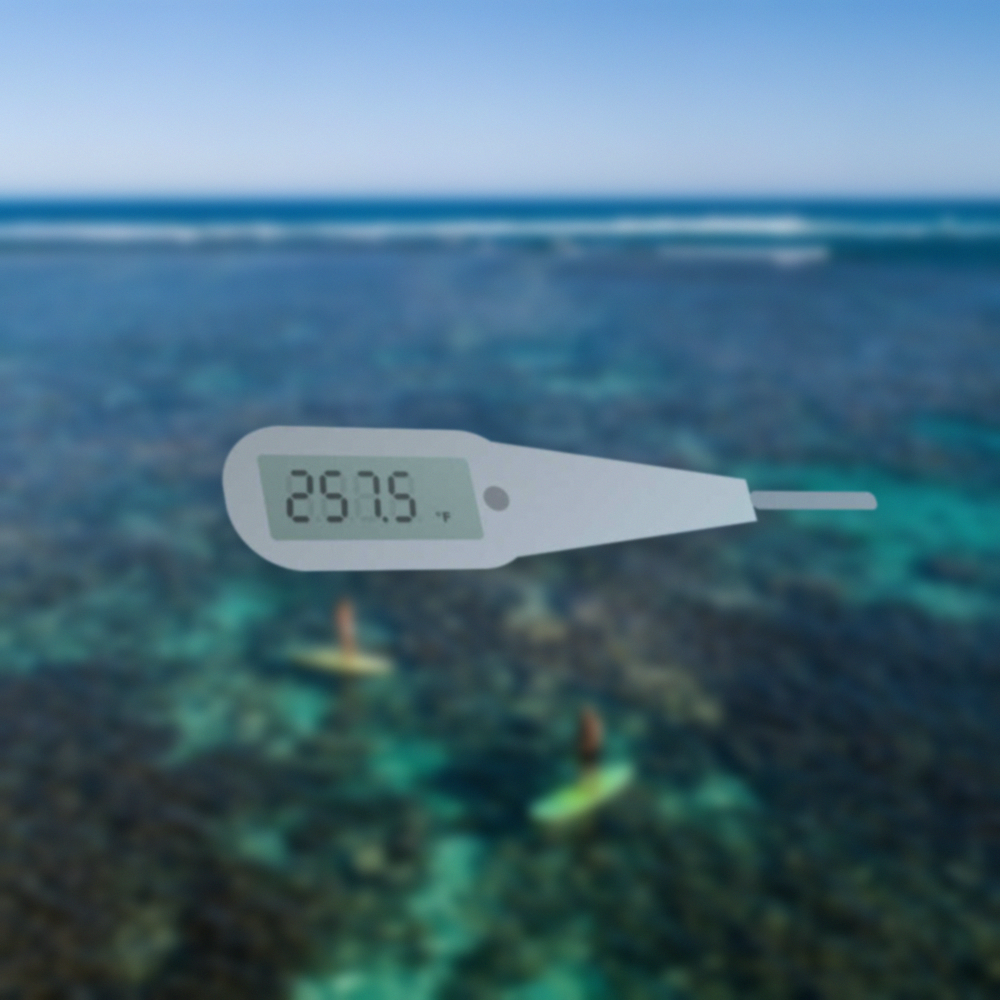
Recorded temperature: 257.5 (°F)
